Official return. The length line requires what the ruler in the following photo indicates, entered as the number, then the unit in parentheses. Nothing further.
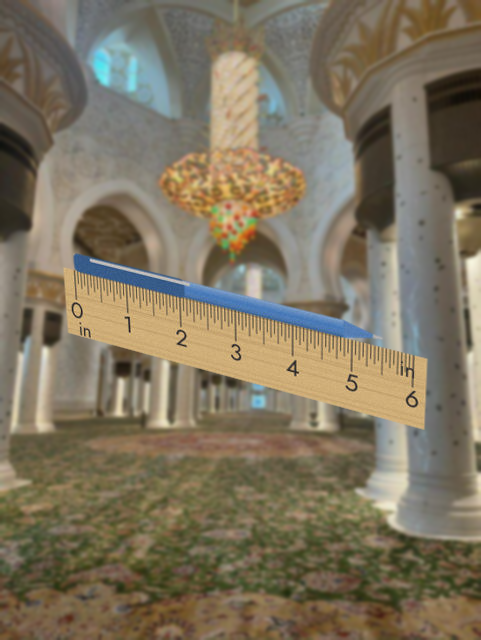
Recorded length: 5.5 (in)
